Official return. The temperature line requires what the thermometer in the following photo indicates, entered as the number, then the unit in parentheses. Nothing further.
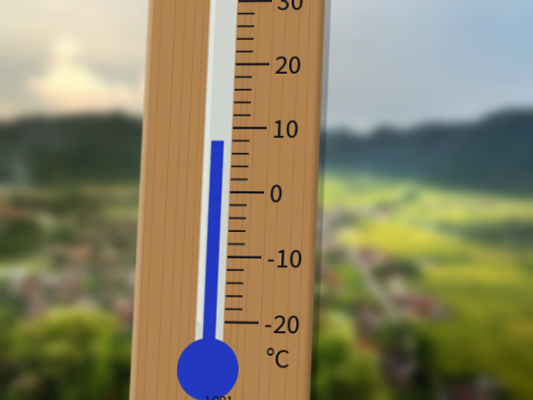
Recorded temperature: 8 (°C)
